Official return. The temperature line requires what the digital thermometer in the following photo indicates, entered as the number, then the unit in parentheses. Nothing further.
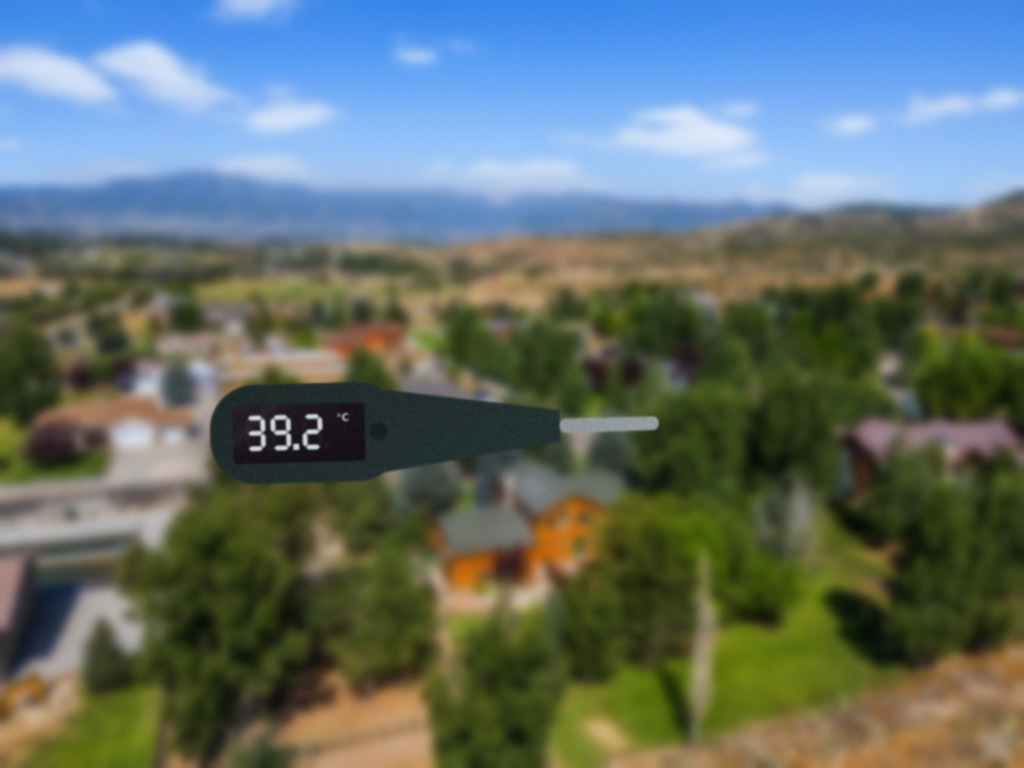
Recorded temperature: 39.2 (°C)
